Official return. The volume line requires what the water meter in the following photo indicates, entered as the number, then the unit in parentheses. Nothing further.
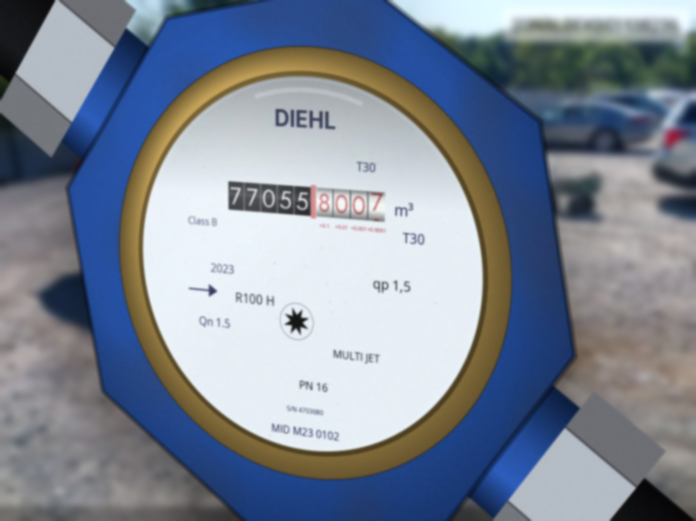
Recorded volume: 77055.8007 (m³)
